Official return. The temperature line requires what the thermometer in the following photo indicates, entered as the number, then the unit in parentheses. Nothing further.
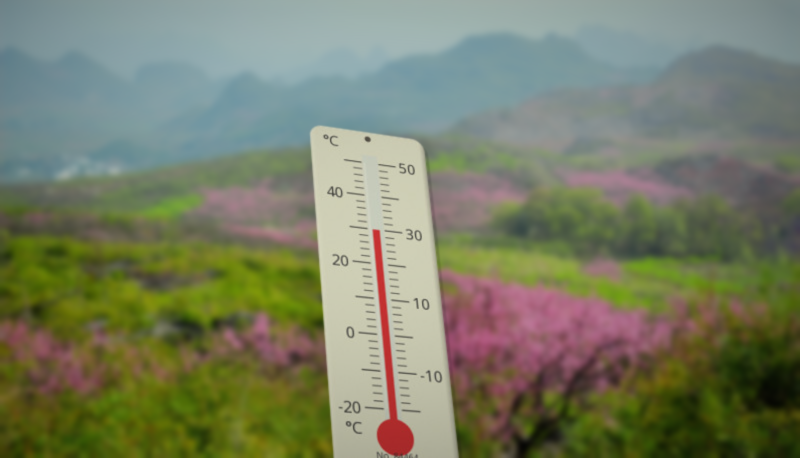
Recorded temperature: 30 (°C)
